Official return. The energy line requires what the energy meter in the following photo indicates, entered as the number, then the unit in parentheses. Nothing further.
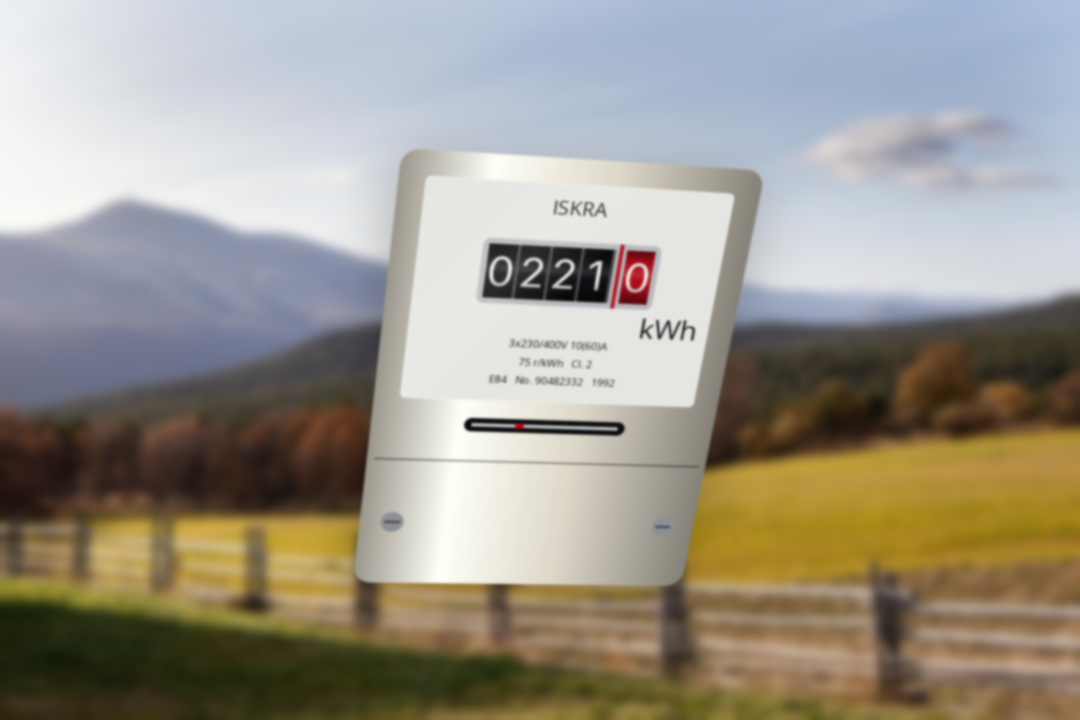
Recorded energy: 221.0 (kWh)
